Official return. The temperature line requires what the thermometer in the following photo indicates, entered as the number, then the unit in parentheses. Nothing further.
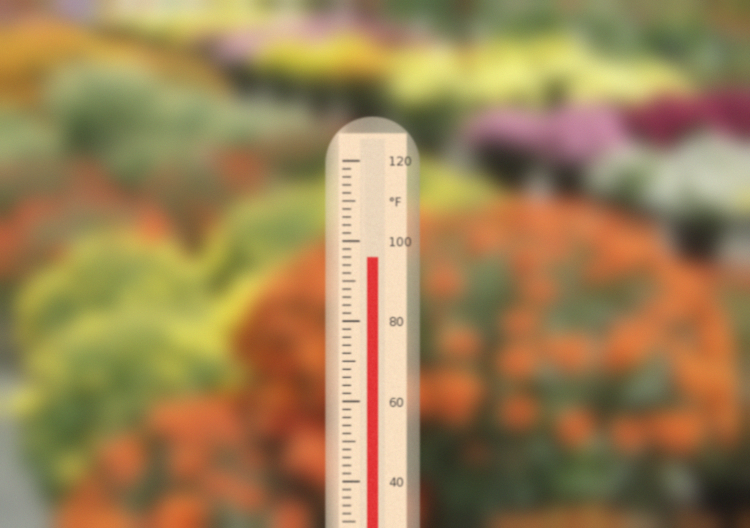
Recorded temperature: 96 (°F)
